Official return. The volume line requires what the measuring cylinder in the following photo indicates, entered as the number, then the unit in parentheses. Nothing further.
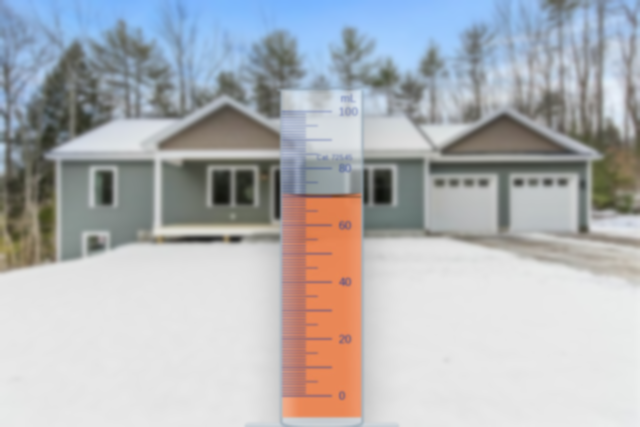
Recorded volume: 70 (mL)
